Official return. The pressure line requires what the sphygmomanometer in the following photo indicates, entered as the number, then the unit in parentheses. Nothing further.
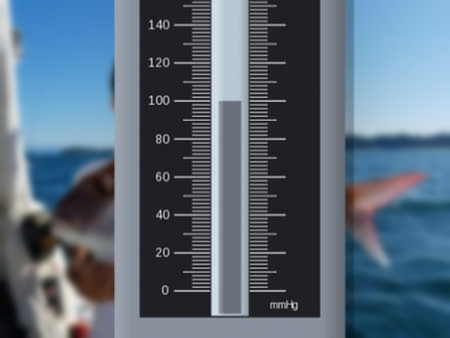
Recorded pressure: 100 (mmHg)
